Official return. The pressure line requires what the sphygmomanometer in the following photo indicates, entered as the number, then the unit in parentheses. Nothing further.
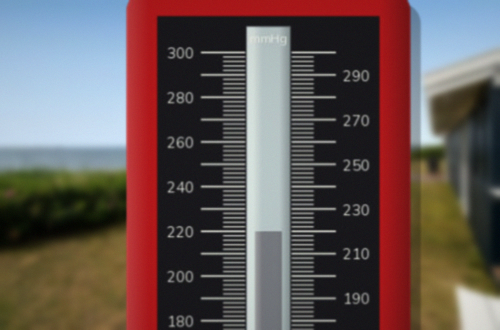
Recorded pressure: 220 (mmHg)
